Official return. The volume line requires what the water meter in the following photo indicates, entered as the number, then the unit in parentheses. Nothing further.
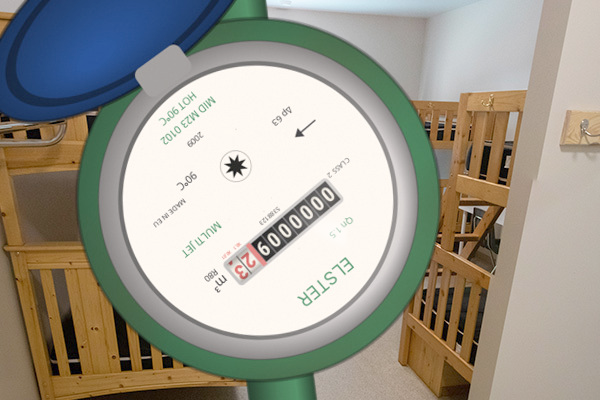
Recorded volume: 9.23 (m³)
